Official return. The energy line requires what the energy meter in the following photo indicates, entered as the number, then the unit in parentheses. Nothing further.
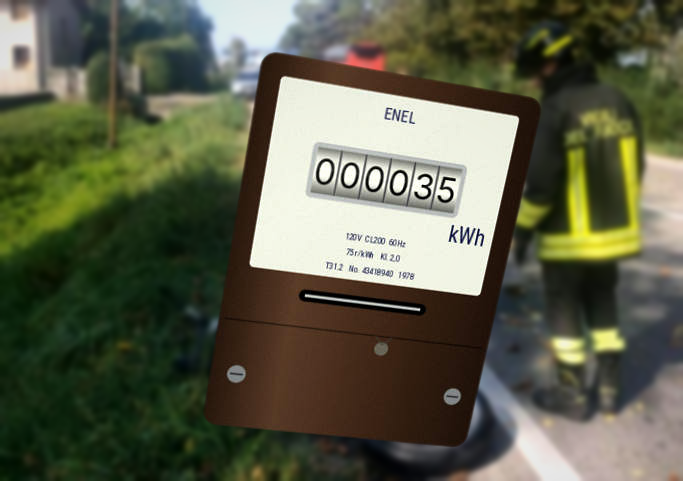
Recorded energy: 35 (kWh)
